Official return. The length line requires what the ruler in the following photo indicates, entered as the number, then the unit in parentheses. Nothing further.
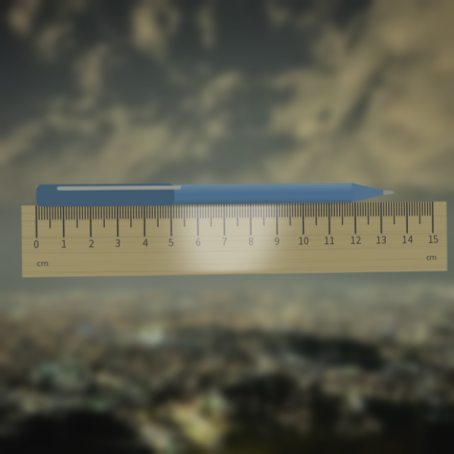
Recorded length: 13.5 (cm)
